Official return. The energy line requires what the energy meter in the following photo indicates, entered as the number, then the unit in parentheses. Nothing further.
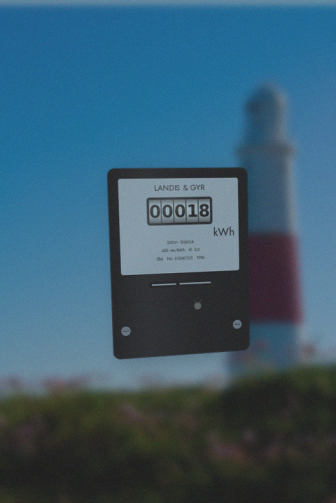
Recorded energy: 18 (kWh)
